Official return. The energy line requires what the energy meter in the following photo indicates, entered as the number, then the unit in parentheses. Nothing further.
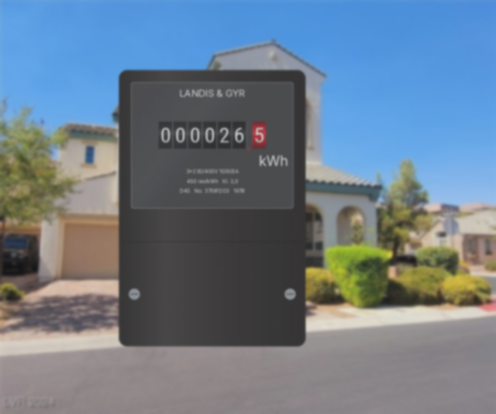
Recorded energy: 26.5 (kWh)
